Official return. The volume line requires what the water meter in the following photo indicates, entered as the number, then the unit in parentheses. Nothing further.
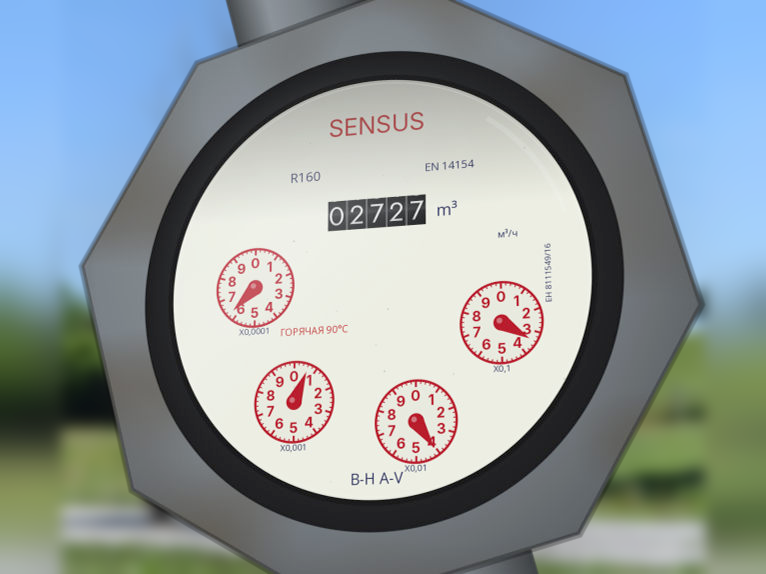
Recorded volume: 2727.3406 (m³)
